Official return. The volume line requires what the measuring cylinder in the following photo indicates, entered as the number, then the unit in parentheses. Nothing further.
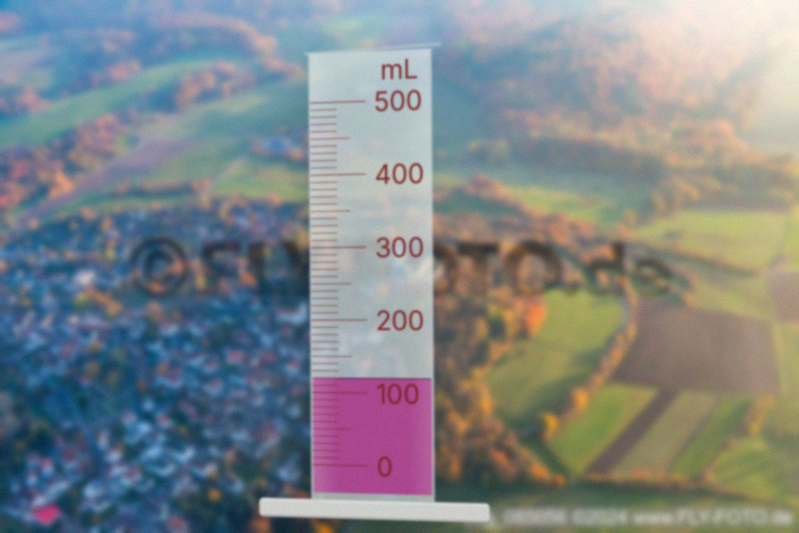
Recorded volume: 120 (mL)
